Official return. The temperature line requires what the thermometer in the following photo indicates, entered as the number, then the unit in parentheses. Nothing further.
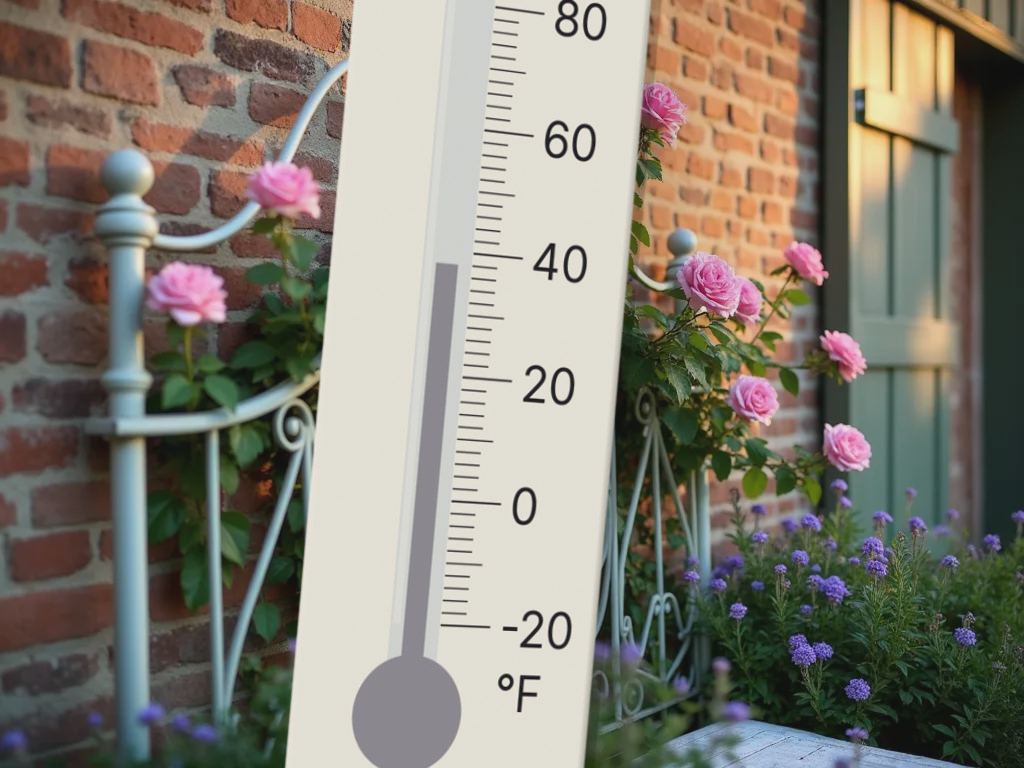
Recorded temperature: 38 (°F)
